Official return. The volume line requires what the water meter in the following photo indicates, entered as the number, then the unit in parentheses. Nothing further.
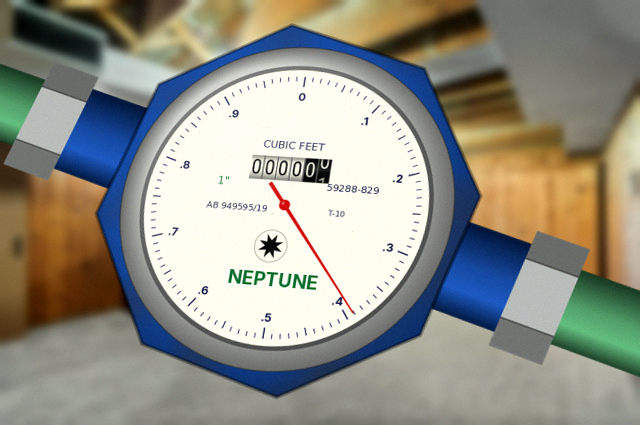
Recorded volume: 0.39 (ft³)
